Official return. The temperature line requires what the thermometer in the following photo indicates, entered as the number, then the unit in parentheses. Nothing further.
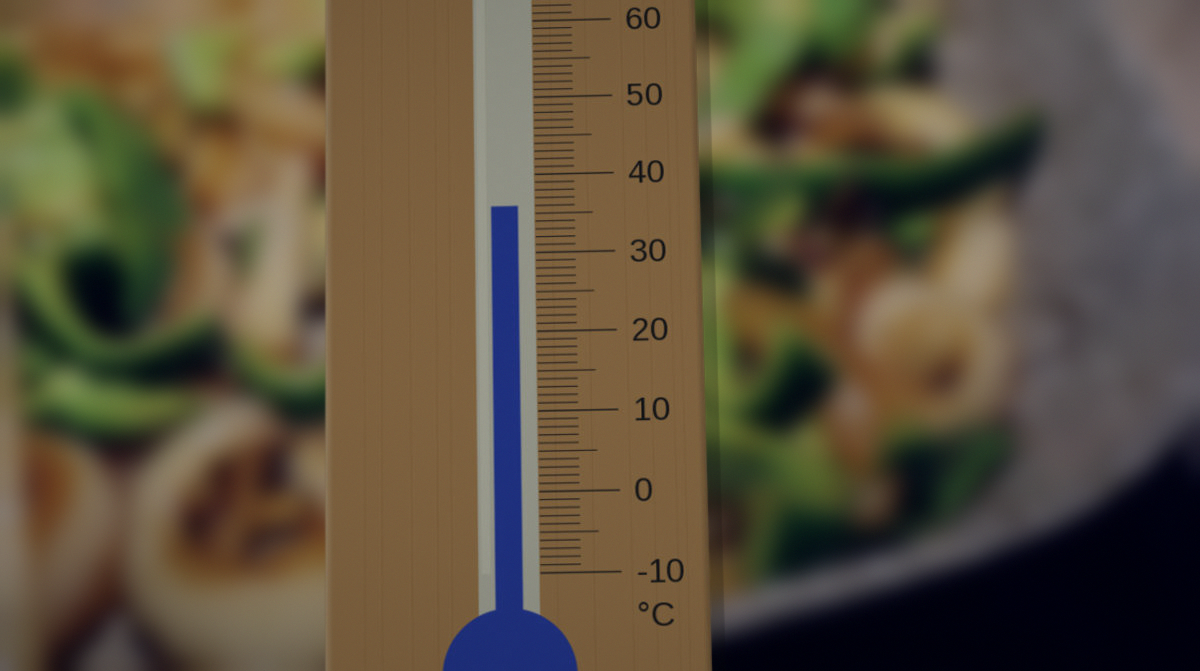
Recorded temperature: 36 (°C)
